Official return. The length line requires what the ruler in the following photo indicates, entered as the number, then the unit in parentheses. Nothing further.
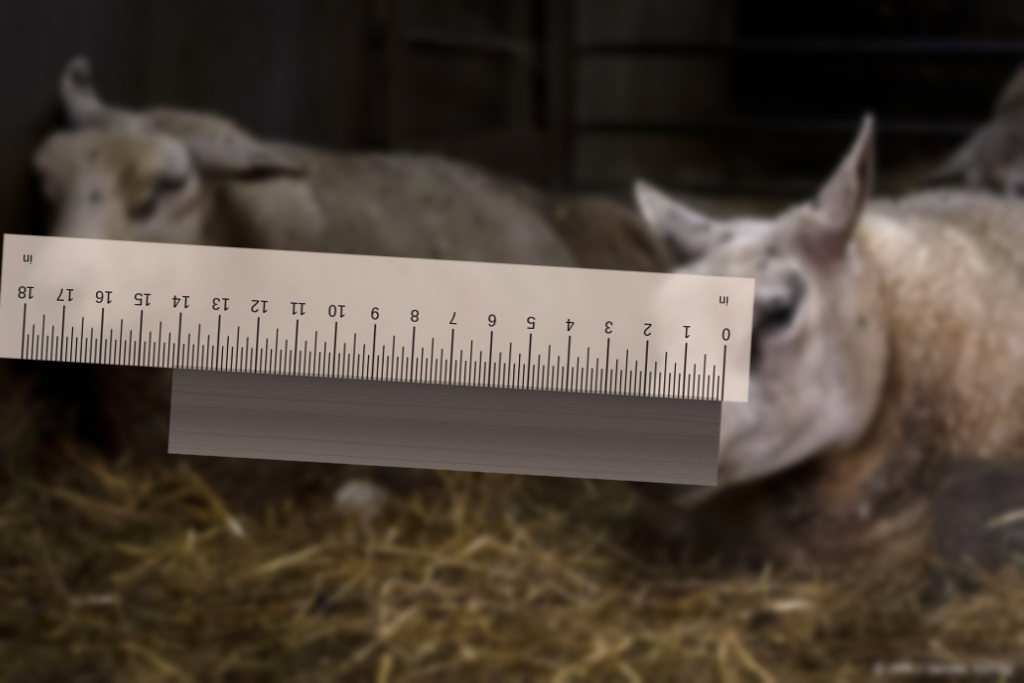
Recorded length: 14.125 (in)
